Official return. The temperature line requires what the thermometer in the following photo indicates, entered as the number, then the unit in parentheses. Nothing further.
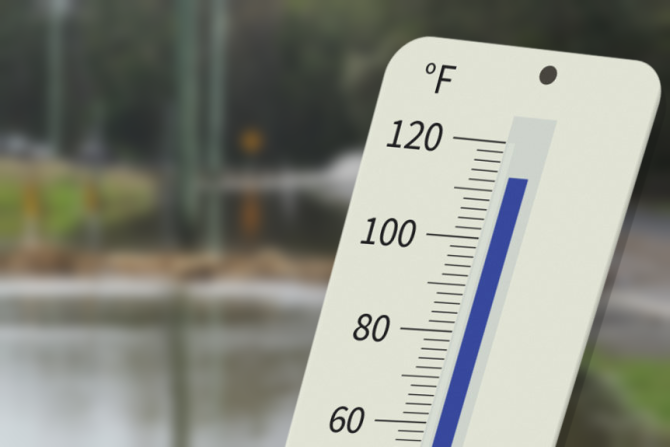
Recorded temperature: 113 (°F)
